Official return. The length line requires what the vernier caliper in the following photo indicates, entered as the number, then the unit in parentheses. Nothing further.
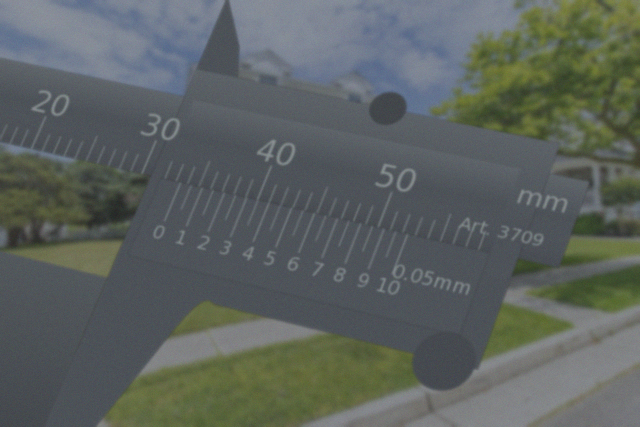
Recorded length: 33.4 (mm)
